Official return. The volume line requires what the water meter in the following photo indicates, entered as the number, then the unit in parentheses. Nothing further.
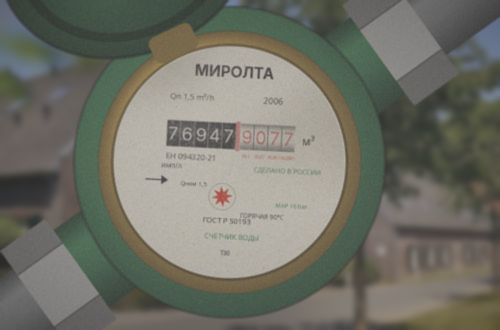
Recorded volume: 76947.9077 (m³)
